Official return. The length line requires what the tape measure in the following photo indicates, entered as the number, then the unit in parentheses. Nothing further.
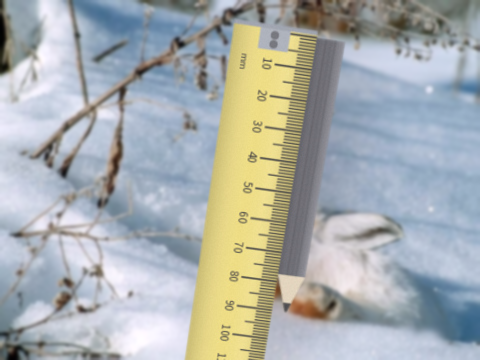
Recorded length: 90 (mm)
